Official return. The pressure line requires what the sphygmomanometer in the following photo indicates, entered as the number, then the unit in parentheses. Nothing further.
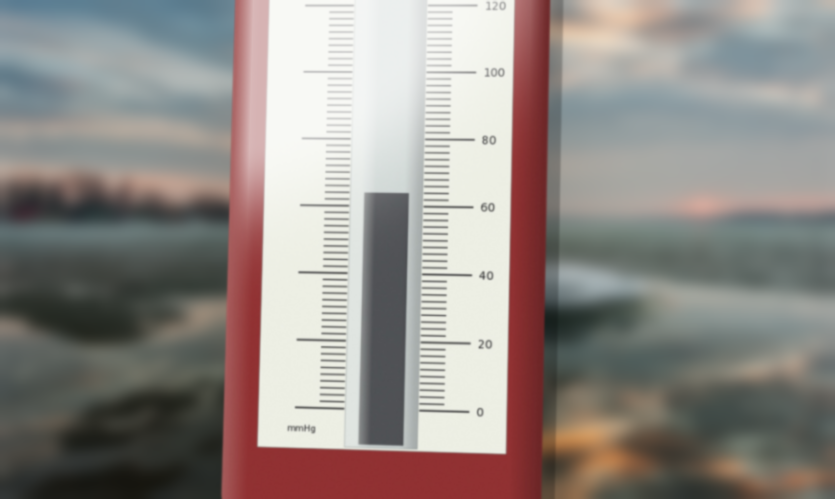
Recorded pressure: 64 (mmHg)
